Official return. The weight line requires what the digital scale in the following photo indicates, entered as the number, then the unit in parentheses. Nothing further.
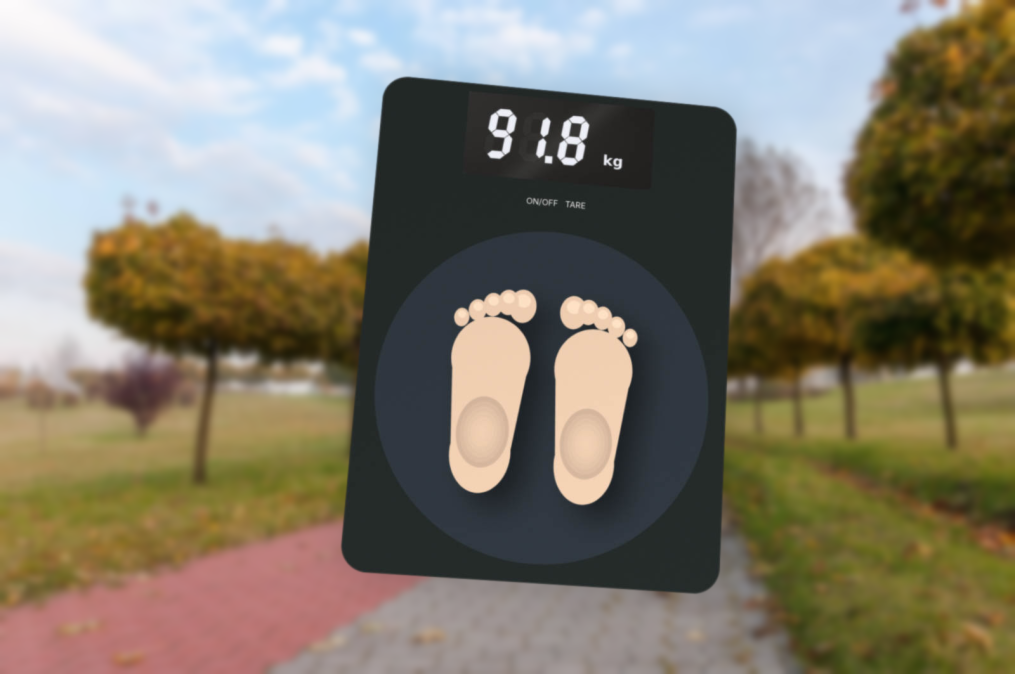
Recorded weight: 91.8 (kg)
